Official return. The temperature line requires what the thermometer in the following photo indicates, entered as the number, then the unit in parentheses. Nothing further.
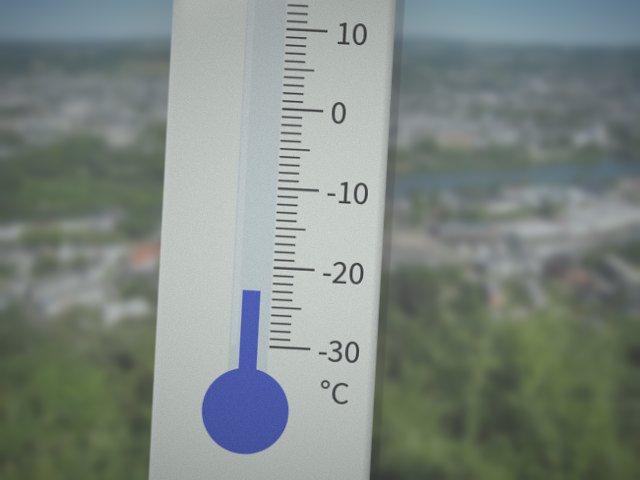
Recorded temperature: -23 (°C)
